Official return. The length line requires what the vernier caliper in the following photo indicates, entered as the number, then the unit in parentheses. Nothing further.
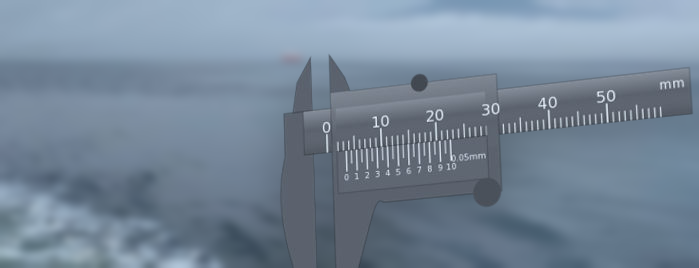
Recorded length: 3.5 (mm)
